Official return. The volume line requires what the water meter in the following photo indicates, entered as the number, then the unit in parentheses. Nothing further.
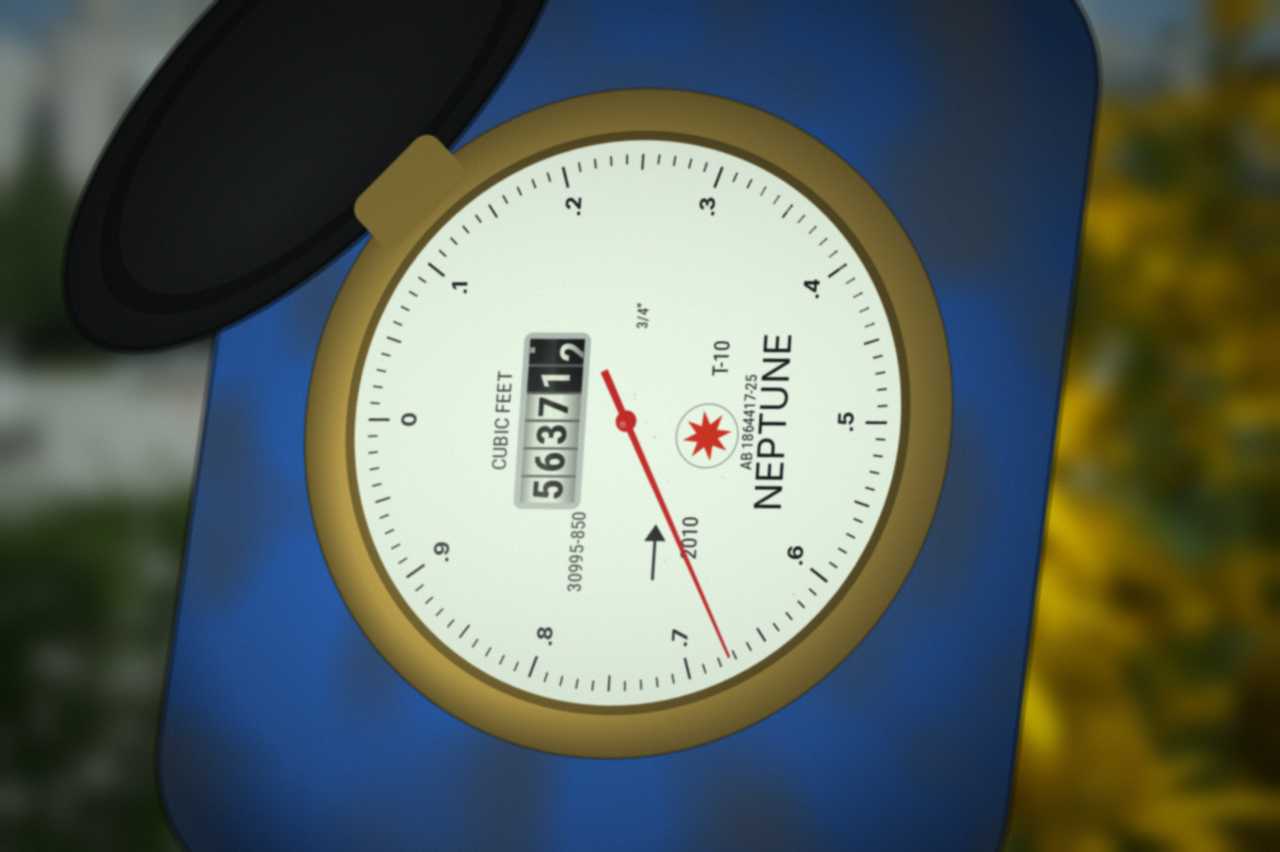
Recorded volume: 563711.67 (ft³)
